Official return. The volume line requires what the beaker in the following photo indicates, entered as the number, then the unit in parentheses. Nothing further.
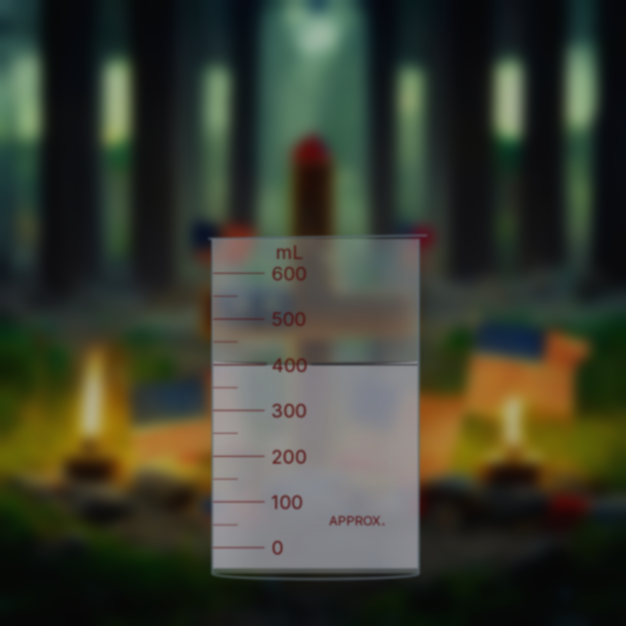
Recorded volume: 400 (mL)
